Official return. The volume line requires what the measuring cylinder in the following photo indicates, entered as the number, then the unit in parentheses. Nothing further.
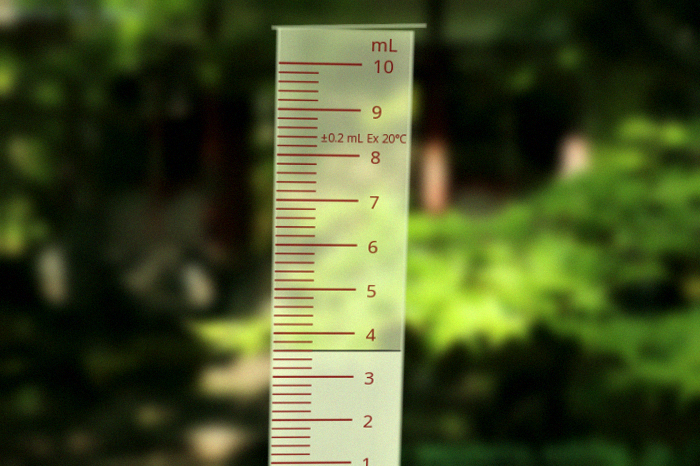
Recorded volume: 3.6 (mL)
